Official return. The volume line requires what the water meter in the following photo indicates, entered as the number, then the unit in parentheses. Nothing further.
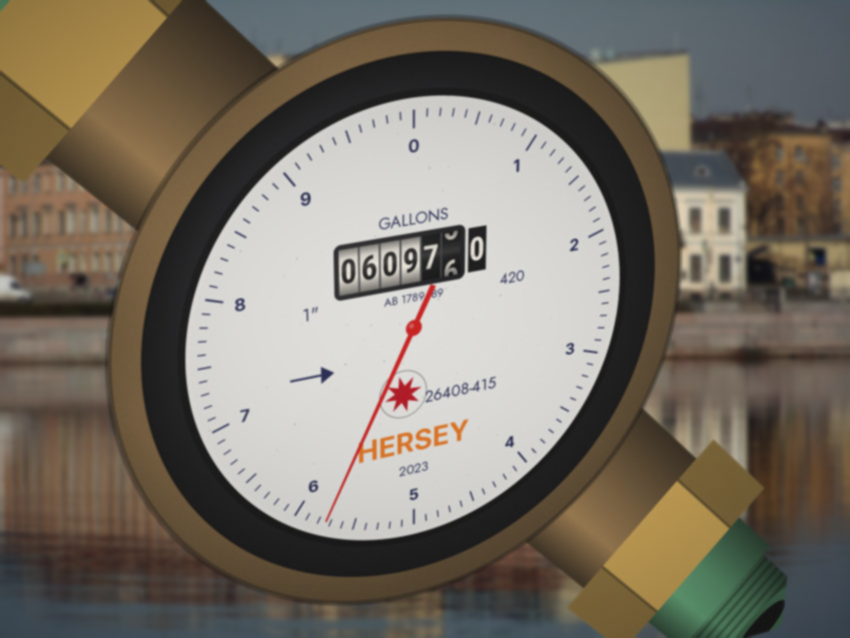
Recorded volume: 609755.7 (gal)
